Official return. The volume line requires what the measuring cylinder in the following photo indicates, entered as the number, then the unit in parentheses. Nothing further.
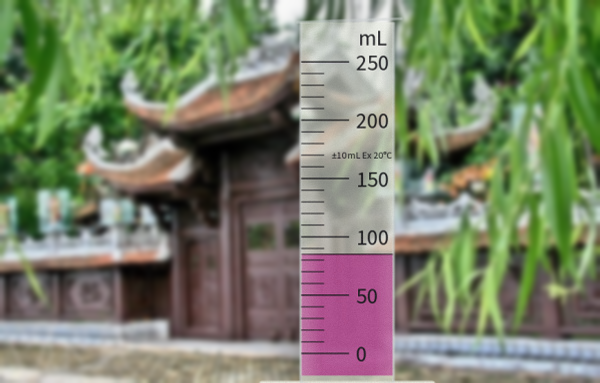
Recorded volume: 85 (mL)
